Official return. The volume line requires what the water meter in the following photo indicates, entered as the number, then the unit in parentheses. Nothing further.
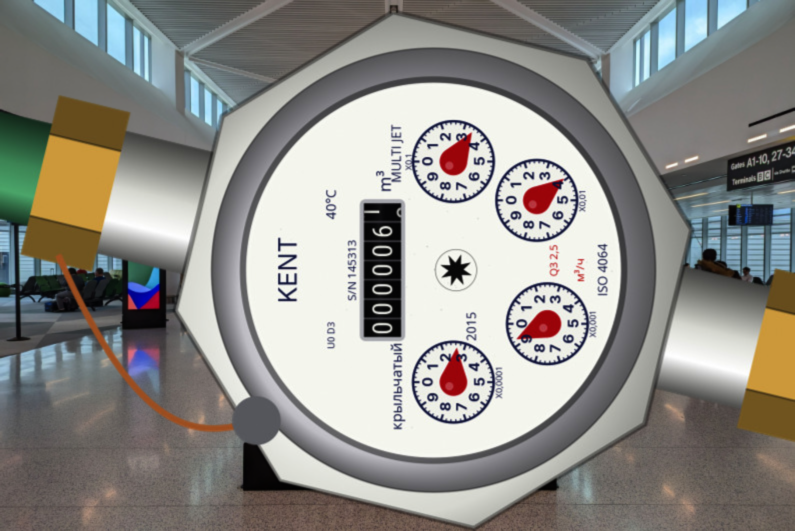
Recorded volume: 61.3392 (m³)
